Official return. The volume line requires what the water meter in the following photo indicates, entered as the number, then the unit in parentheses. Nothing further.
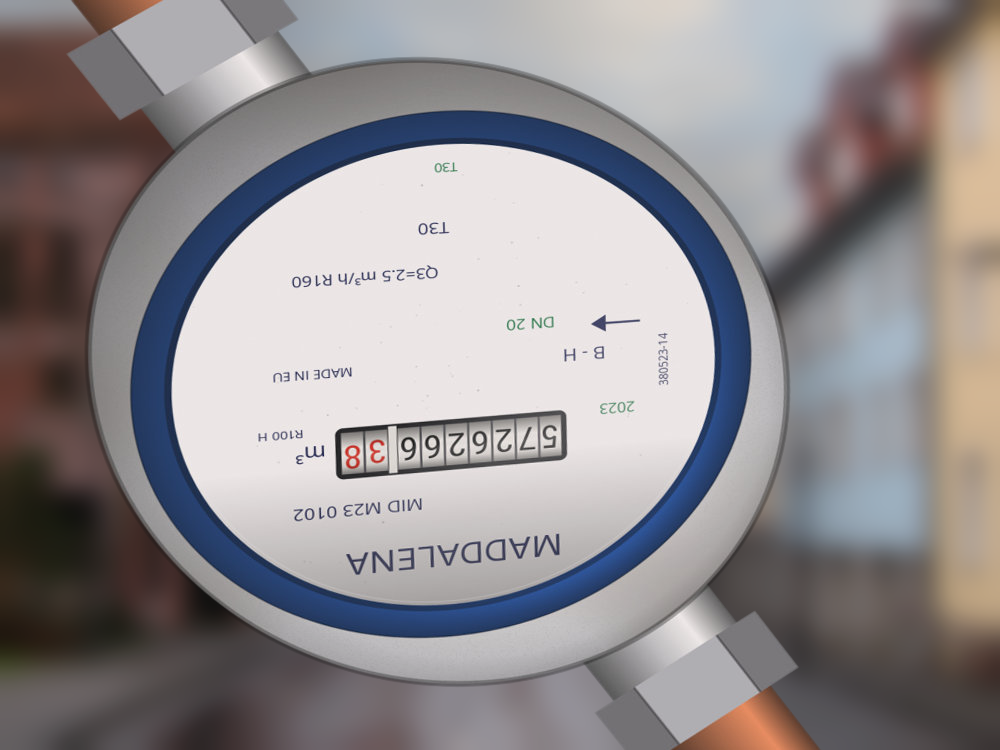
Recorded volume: 5726266.38 (m³)
